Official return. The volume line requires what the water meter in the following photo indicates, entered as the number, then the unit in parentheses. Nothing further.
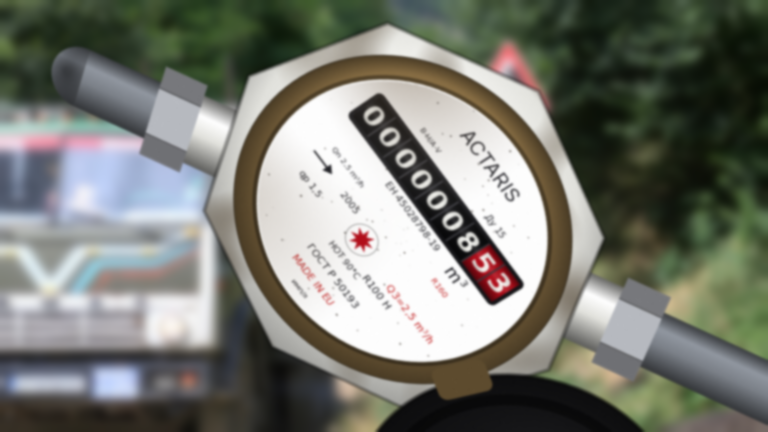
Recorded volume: 8.53 (m³)
